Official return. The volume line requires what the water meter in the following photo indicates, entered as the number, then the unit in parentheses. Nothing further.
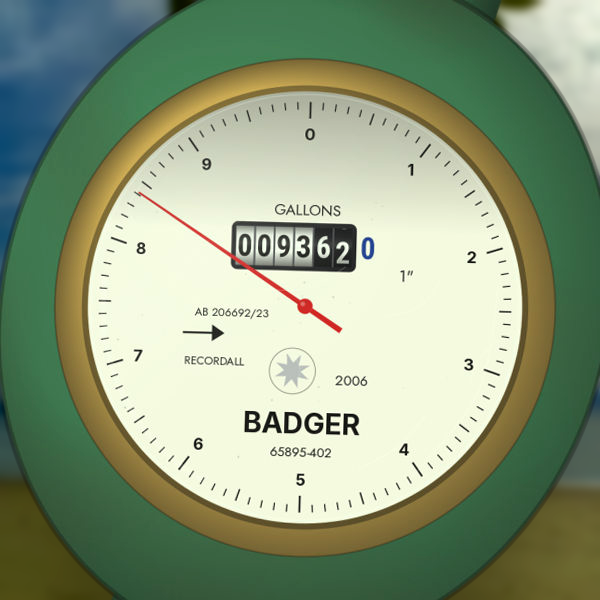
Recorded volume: 93618.4 (gal)
